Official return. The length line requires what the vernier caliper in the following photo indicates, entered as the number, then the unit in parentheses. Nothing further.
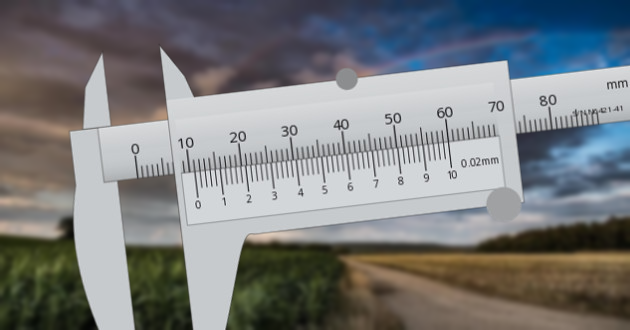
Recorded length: 11.0 (mm)
